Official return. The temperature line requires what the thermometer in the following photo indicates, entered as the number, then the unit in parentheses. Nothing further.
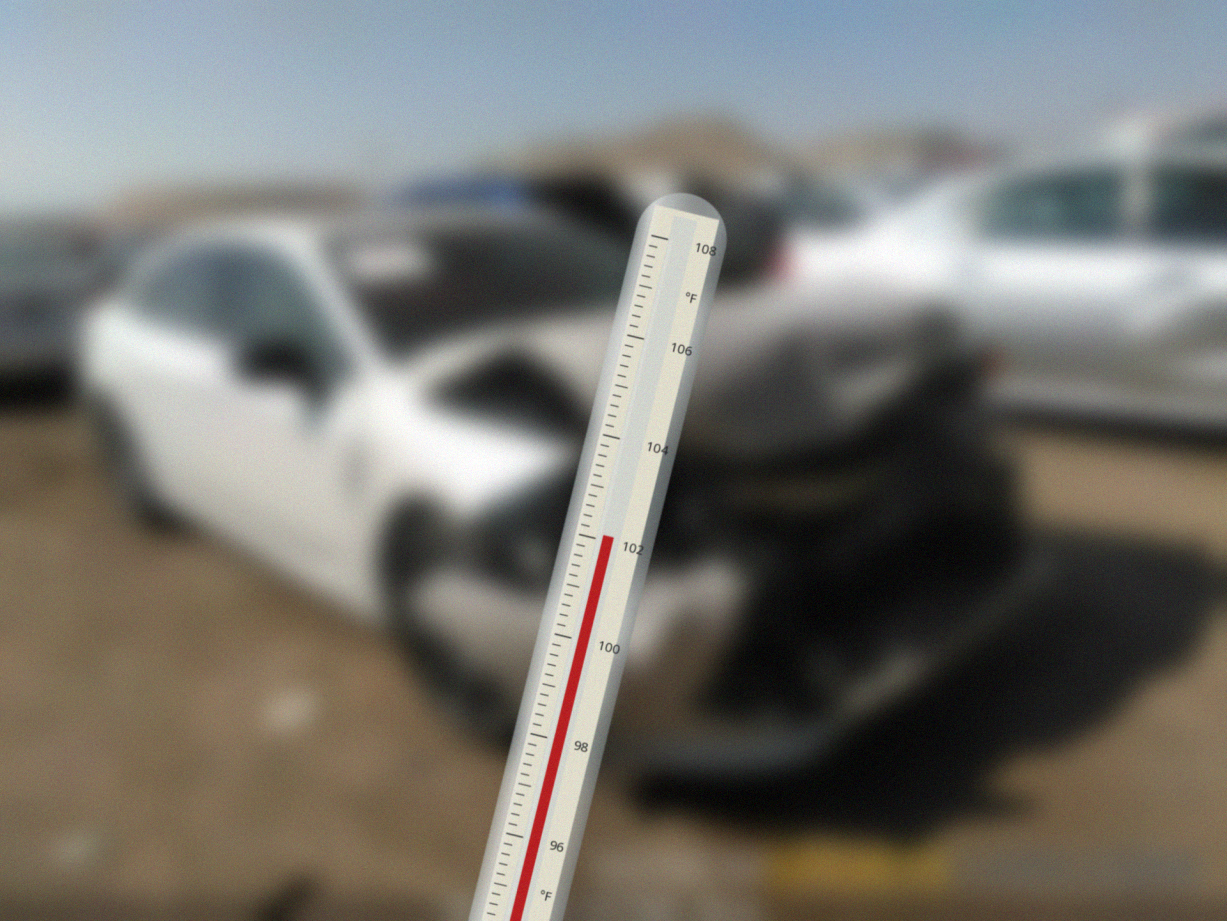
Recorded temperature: 102.1 (°F)
